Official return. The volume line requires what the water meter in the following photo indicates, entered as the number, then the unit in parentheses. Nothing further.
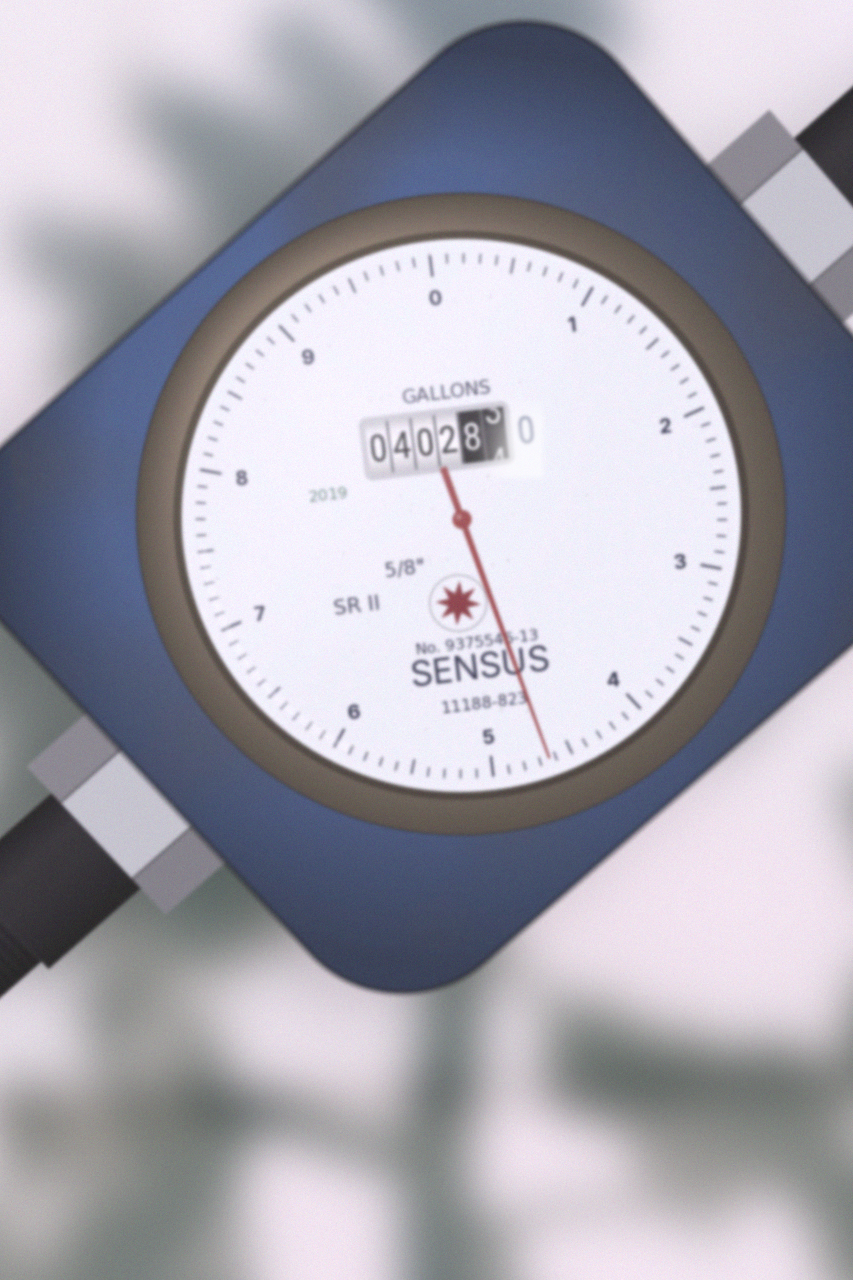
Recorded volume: 402834.6 (gal)
